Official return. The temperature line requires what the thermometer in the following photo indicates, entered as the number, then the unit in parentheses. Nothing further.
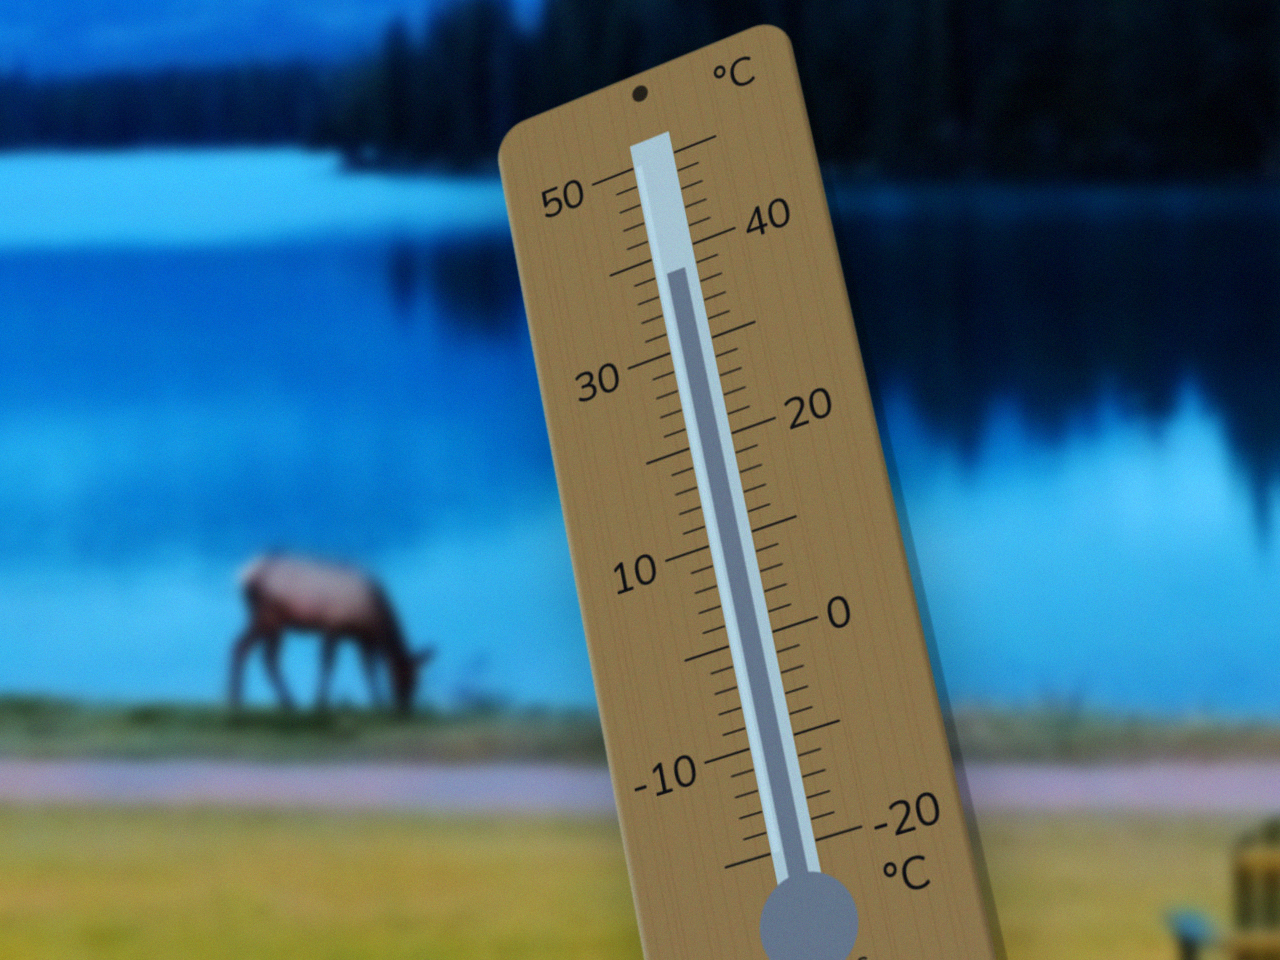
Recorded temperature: 38 (°C)
